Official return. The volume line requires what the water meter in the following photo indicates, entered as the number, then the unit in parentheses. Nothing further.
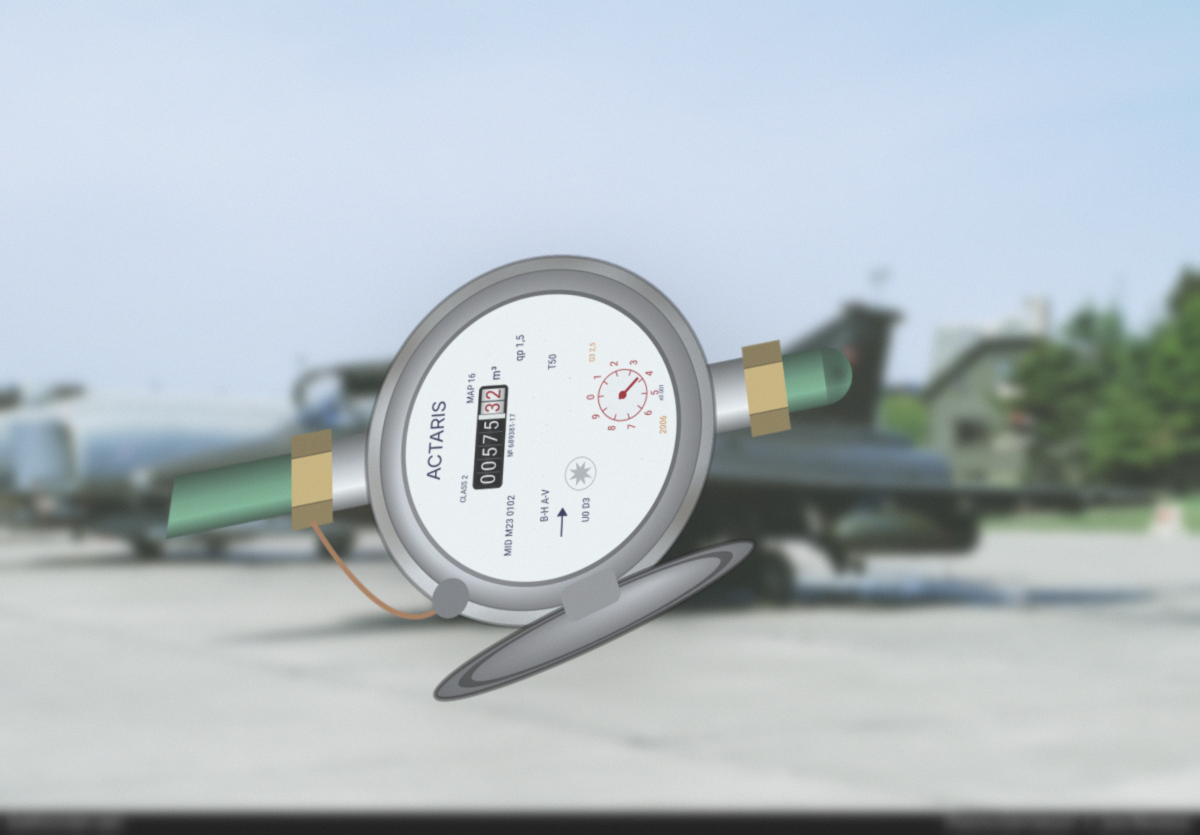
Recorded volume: 575.323 (m³)
